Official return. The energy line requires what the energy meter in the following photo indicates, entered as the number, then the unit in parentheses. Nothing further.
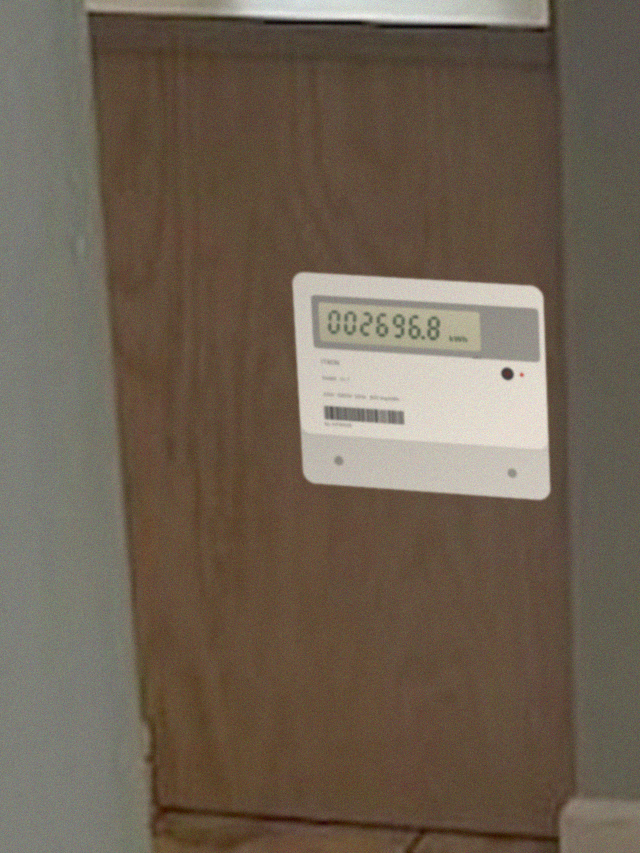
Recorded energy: 2696.8 (kWh)
